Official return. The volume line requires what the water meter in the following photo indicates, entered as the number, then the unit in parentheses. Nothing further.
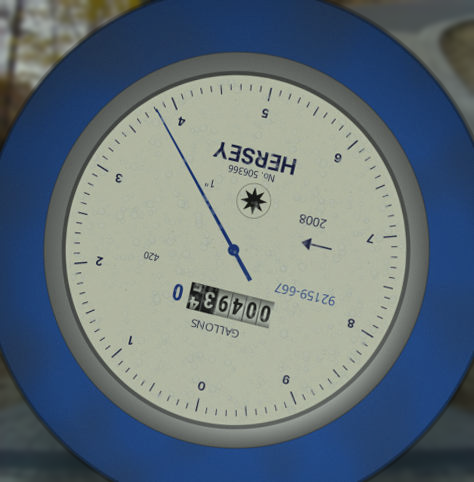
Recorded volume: 49343.8 (gal)
